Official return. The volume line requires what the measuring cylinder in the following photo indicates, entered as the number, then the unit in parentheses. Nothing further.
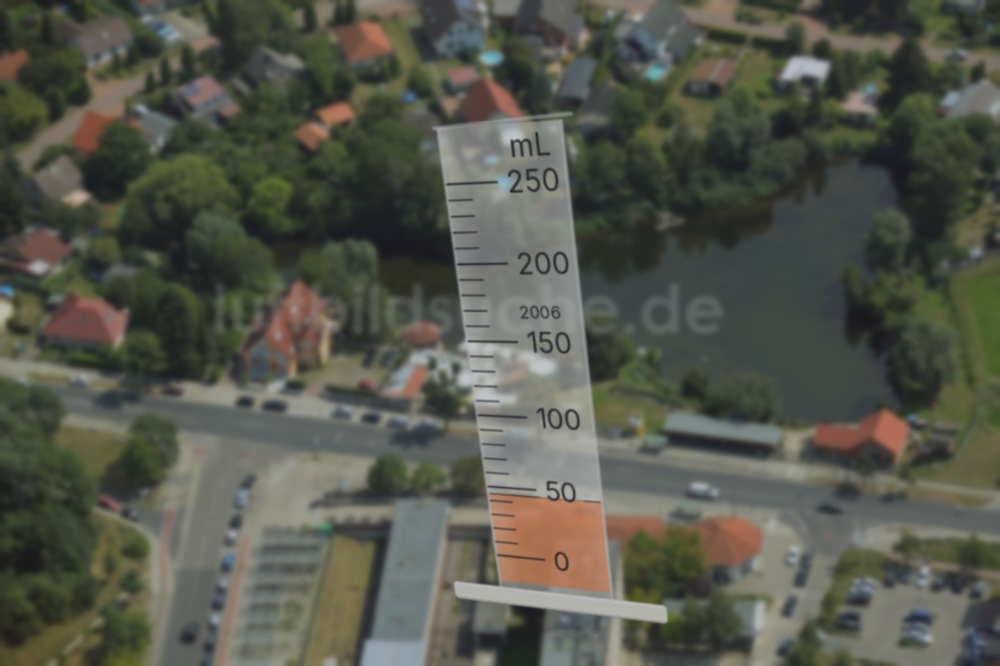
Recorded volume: 45 (mL)
